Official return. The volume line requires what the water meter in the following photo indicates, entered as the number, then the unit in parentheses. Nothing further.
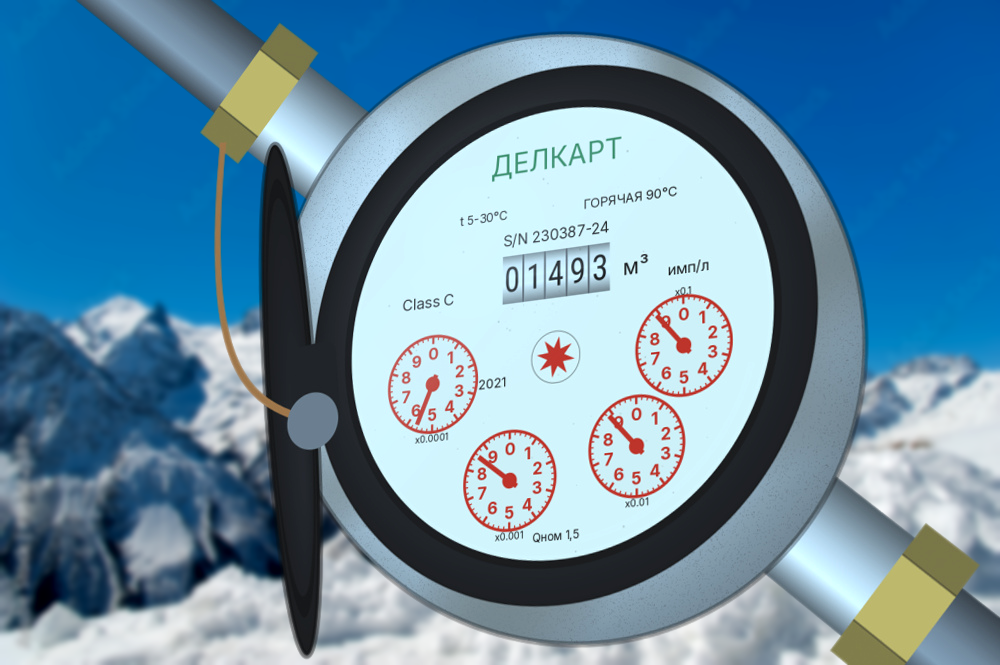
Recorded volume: 1493.8885 (m³)
